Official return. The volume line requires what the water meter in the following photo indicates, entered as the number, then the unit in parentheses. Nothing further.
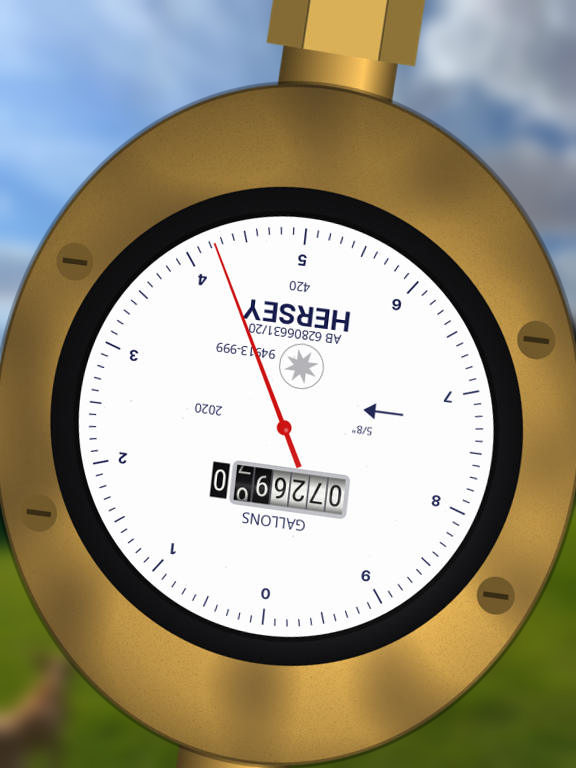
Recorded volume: 726964.2 (gal)
